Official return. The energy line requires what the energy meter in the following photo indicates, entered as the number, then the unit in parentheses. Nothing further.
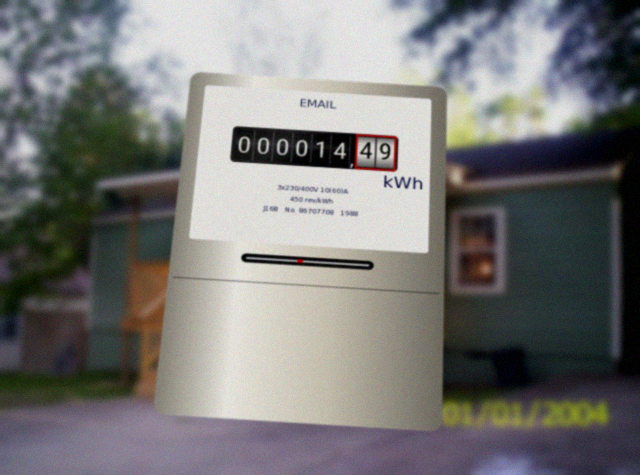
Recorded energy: 14.49 (kWh)
